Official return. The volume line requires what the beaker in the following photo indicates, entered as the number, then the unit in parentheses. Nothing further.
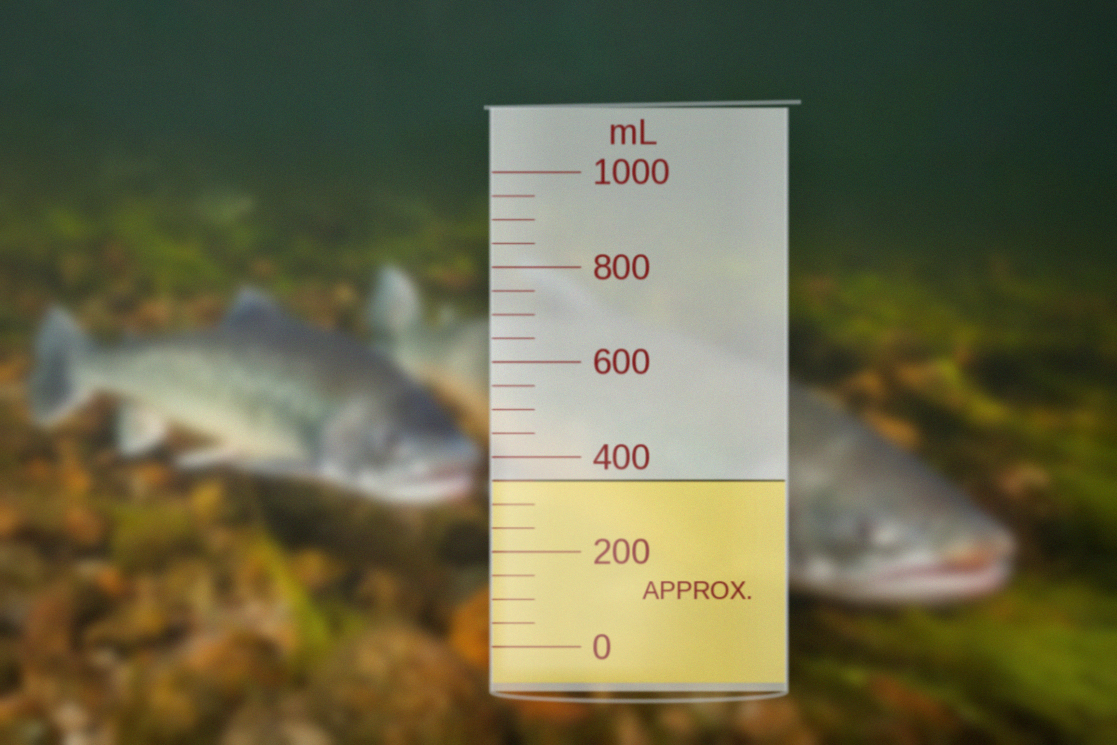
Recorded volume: 350 (mL)
